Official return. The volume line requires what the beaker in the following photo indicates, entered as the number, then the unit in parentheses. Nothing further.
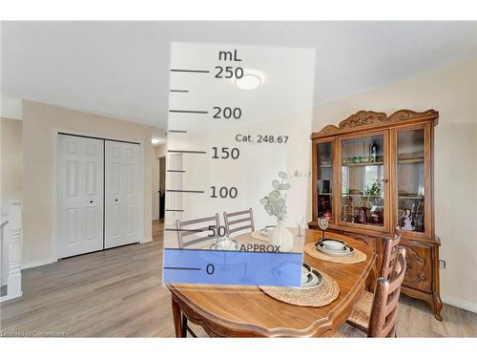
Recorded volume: 25 (mL)
